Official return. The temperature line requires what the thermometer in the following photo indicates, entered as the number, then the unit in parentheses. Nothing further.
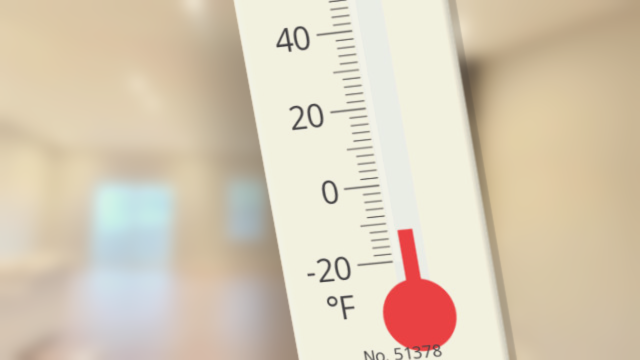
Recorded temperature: -12 (°F)
